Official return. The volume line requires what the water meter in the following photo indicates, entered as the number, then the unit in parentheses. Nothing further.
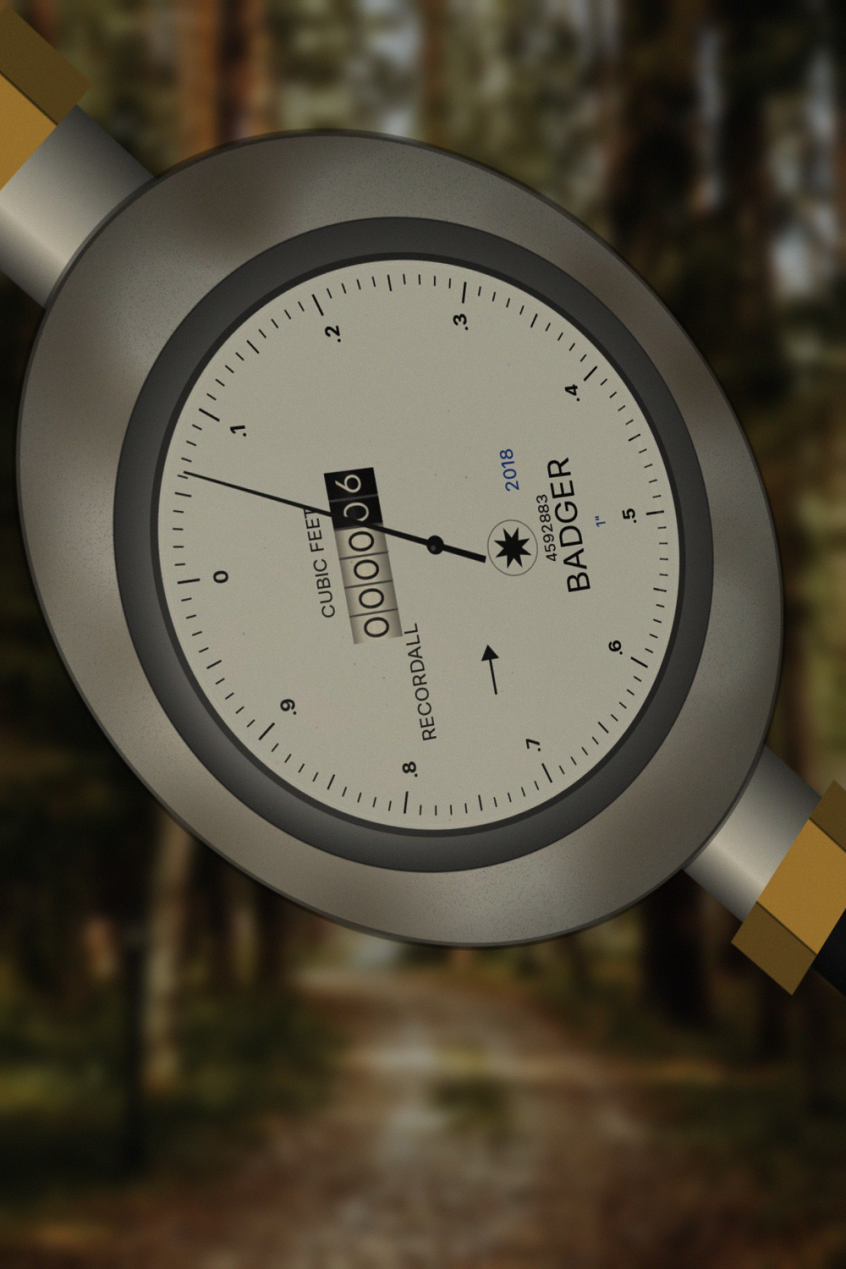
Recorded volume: 6.06 (ft³)
